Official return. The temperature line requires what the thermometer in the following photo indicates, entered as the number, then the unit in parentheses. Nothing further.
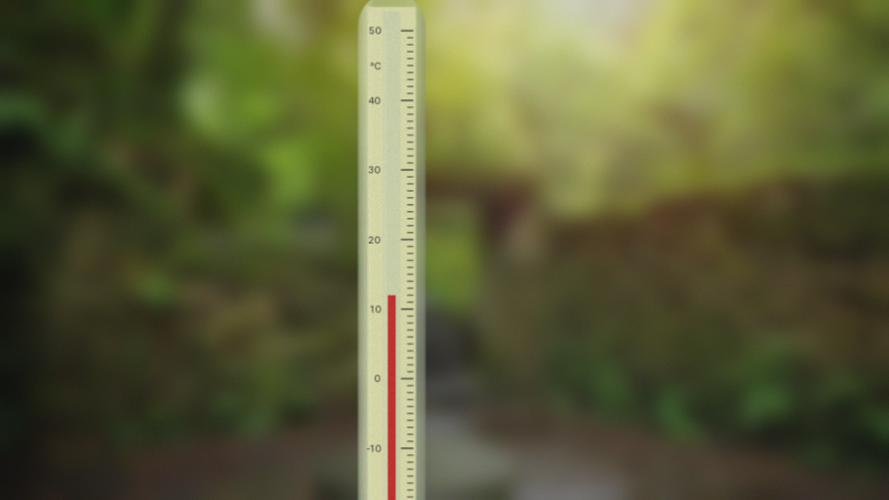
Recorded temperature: 12 (°C)
